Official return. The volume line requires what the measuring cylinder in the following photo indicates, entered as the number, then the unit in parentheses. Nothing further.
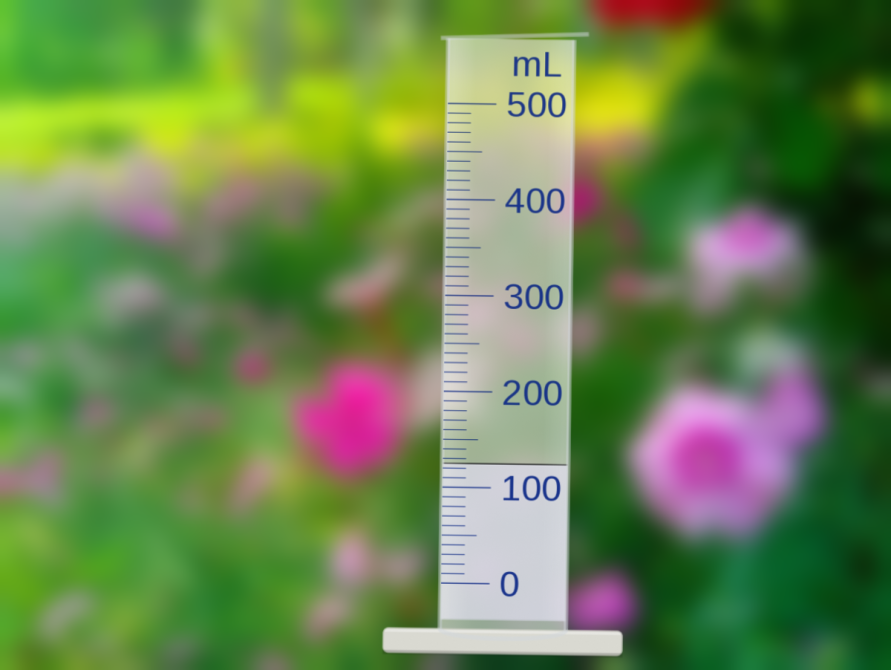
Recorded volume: 125 (mL)
